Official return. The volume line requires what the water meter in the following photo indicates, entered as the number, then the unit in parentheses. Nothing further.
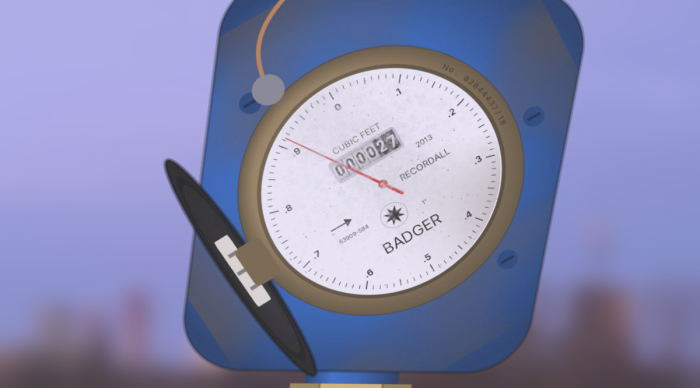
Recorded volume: 26.91 (ft³)
